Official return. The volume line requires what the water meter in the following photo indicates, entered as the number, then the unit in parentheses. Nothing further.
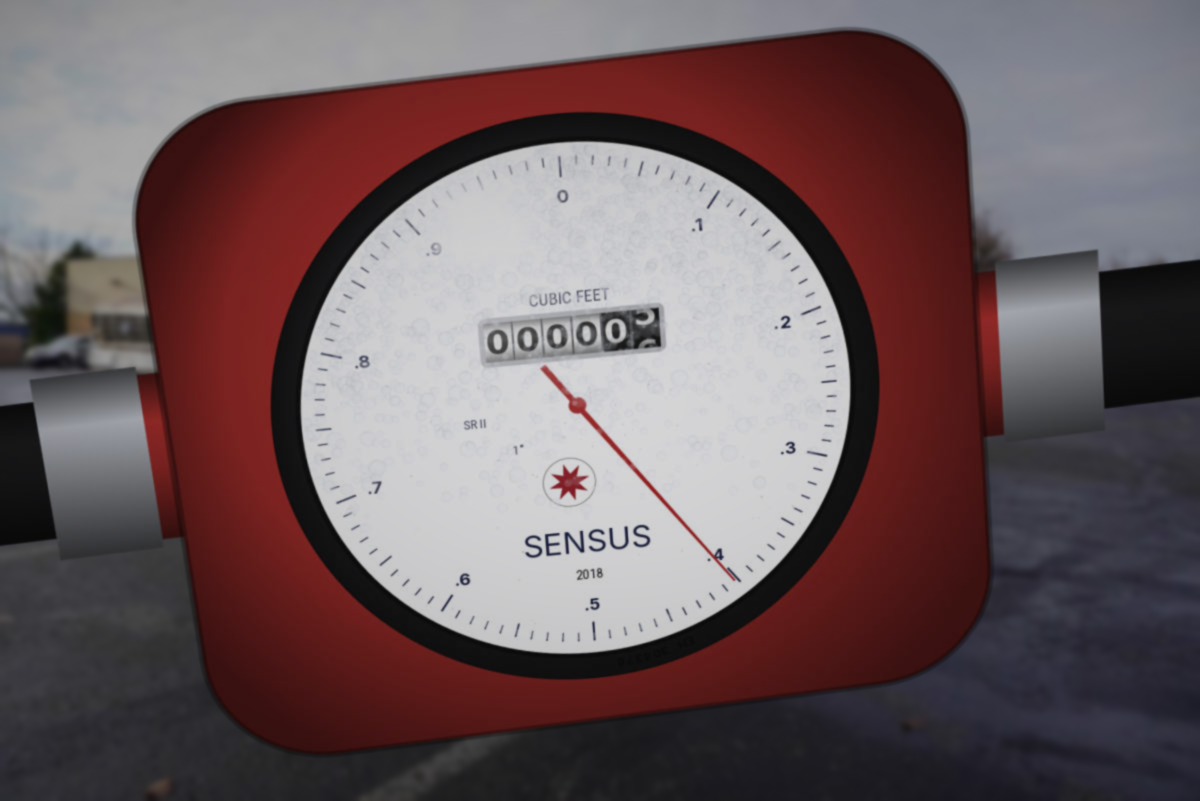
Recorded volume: 5.40 (ft³)
